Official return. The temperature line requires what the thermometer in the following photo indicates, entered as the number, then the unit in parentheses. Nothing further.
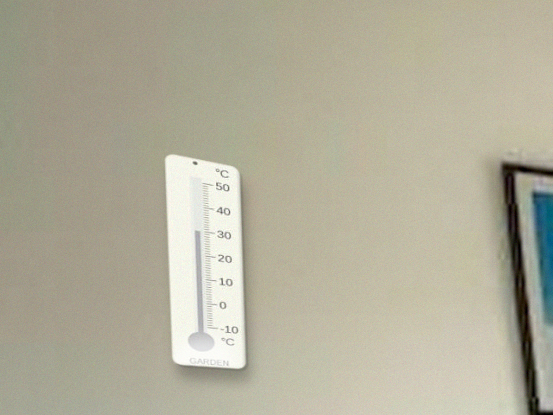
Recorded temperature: 30 (°C)
